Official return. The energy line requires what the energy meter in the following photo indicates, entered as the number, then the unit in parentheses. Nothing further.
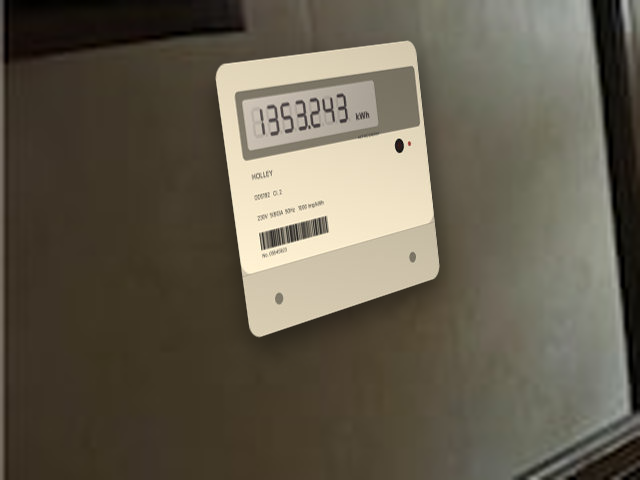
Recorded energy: 1353.243 (kWh)
